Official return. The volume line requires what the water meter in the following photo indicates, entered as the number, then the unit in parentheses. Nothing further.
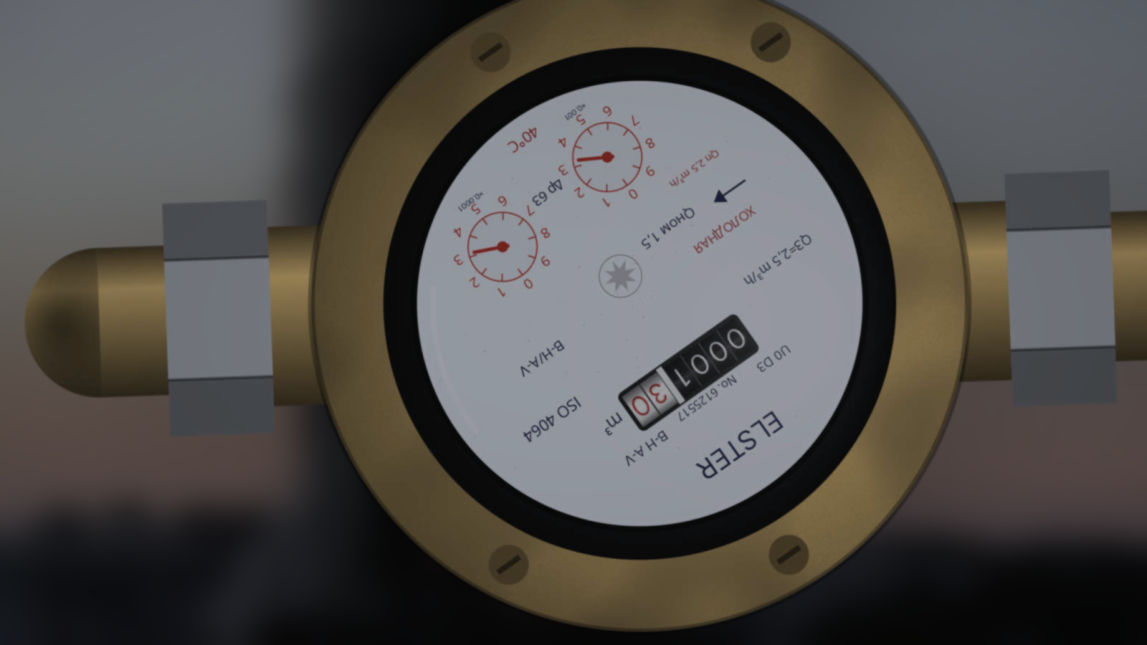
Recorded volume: 1.3033 (m³)
